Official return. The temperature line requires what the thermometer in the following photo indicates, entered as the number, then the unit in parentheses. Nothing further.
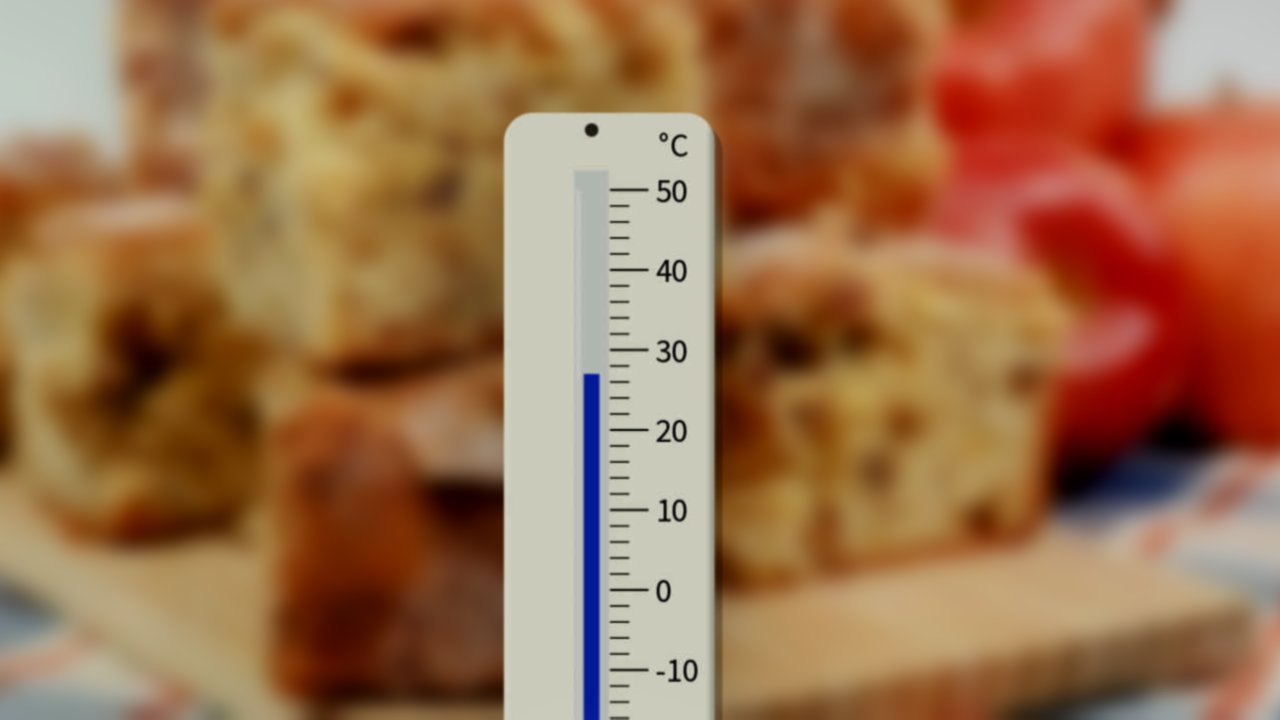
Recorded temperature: 27 (°C)
